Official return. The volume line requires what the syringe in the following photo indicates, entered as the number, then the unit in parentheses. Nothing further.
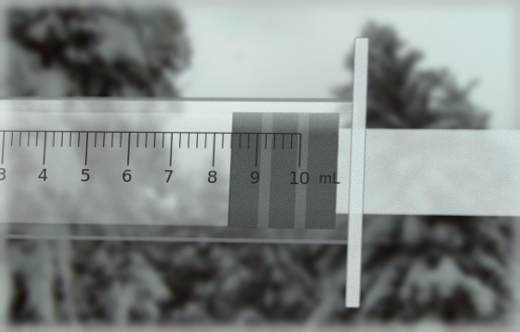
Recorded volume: 8.4 (mL)
